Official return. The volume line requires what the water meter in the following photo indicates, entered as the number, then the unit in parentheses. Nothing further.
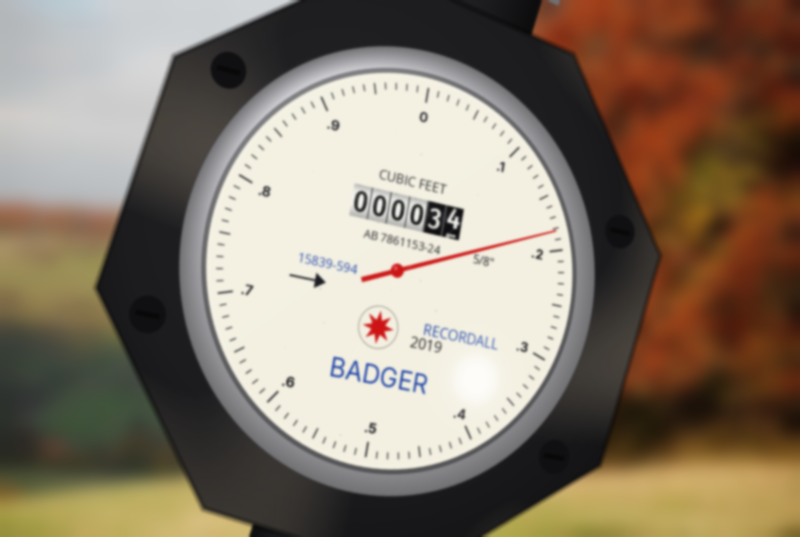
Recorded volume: 34.18 (ft³)
